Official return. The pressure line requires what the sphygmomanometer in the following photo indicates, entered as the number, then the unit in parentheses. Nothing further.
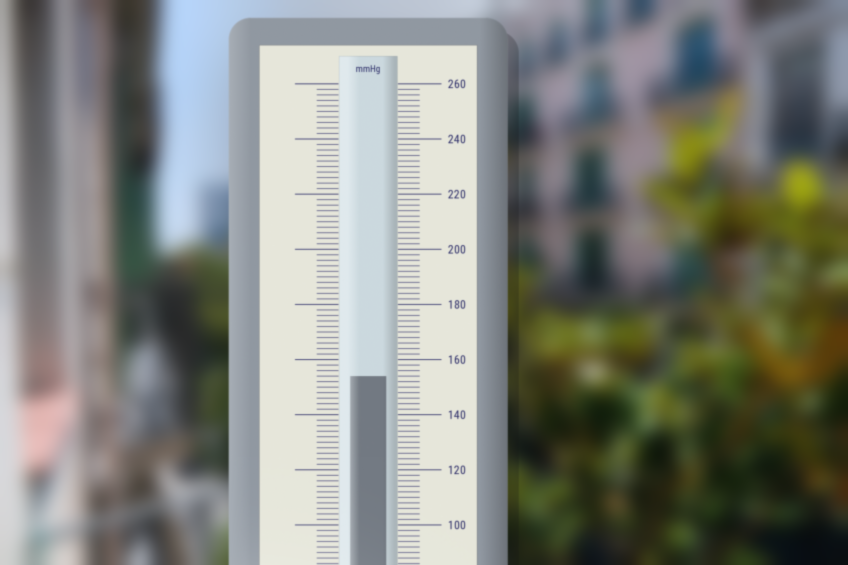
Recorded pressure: 154 (mmHg)
